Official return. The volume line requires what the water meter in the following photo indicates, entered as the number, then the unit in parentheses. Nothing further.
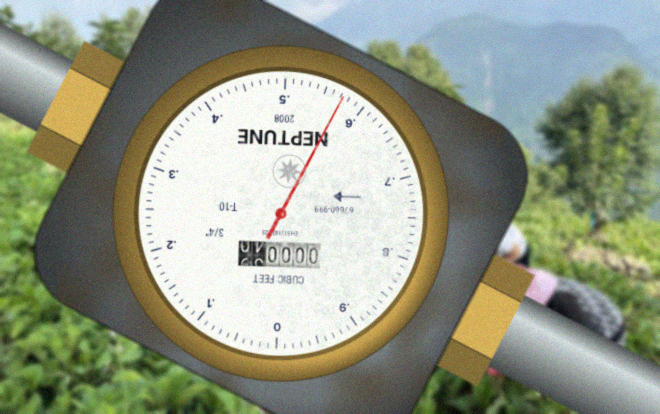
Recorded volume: 39.57 (ft³)
